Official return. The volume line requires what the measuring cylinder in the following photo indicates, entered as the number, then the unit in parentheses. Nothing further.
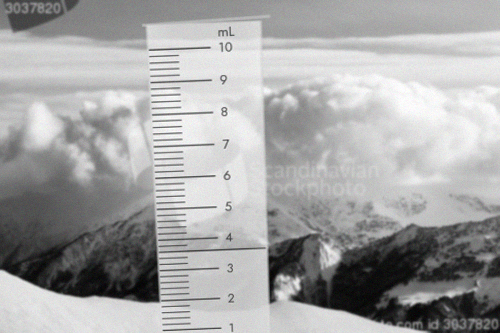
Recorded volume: 3.6 (mL)
